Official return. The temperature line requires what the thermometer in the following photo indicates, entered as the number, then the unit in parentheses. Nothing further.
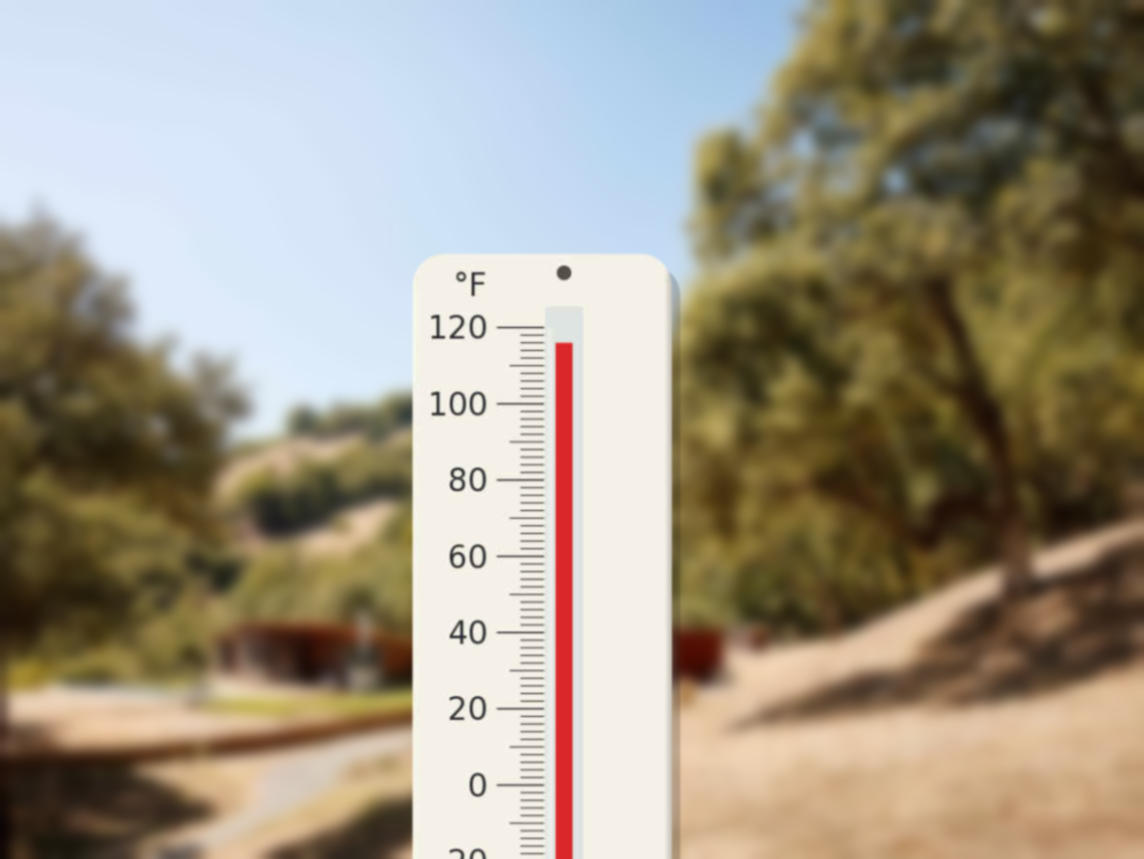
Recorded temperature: 116 (°F)
